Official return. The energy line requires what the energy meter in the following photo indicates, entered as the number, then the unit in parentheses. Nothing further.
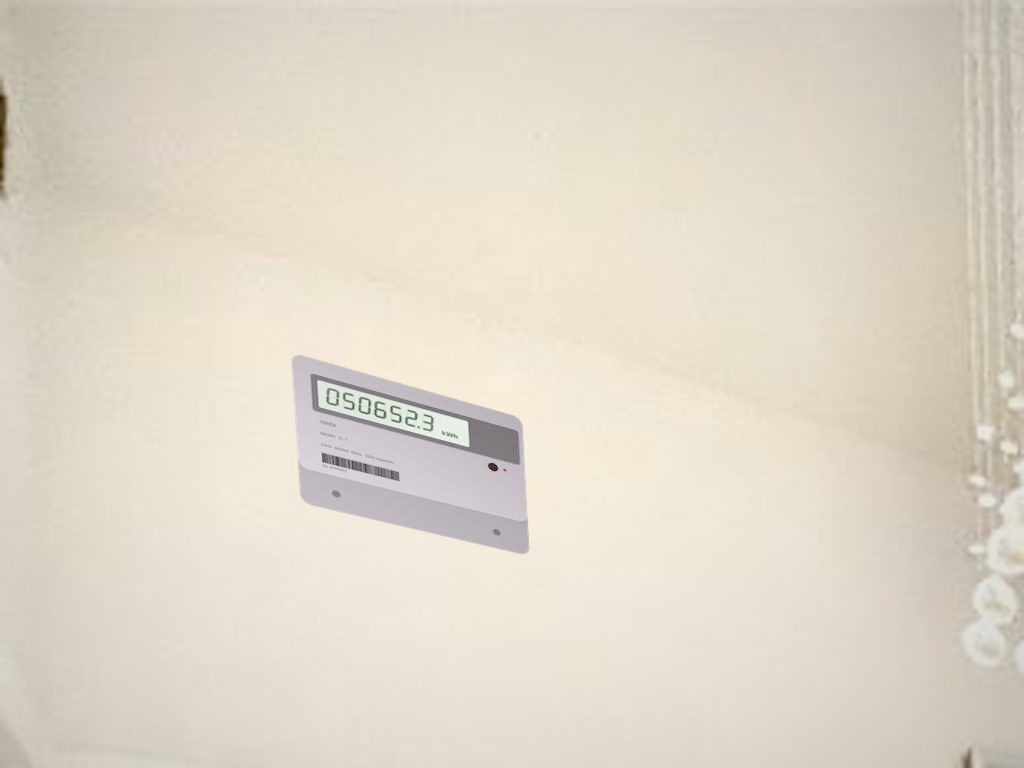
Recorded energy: 50652.3 (kWh)
